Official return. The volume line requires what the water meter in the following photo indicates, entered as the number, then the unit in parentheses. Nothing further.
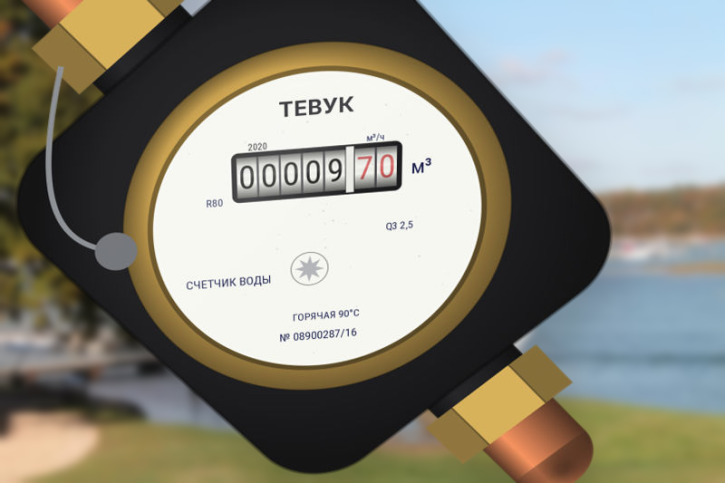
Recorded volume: 9.70 (m³)
